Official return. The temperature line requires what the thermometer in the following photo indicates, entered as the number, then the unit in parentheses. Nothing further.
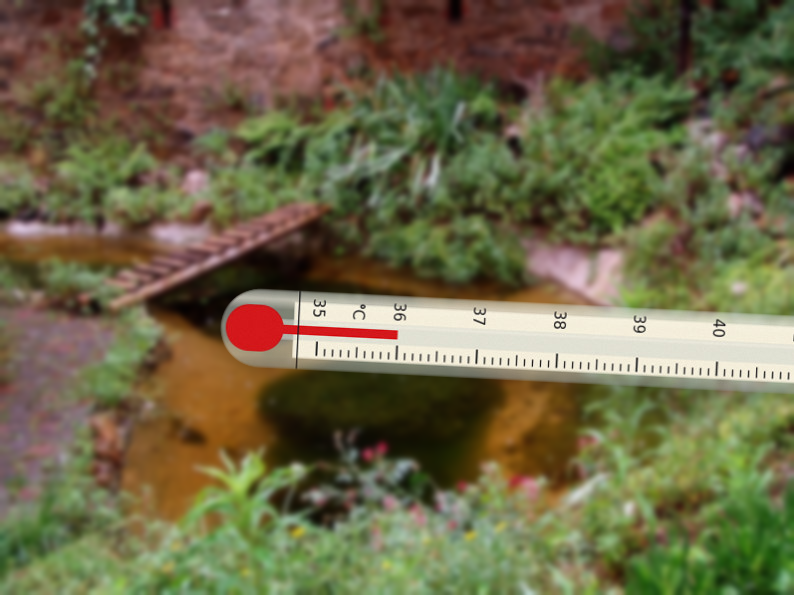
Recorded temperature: 36 (°C)
